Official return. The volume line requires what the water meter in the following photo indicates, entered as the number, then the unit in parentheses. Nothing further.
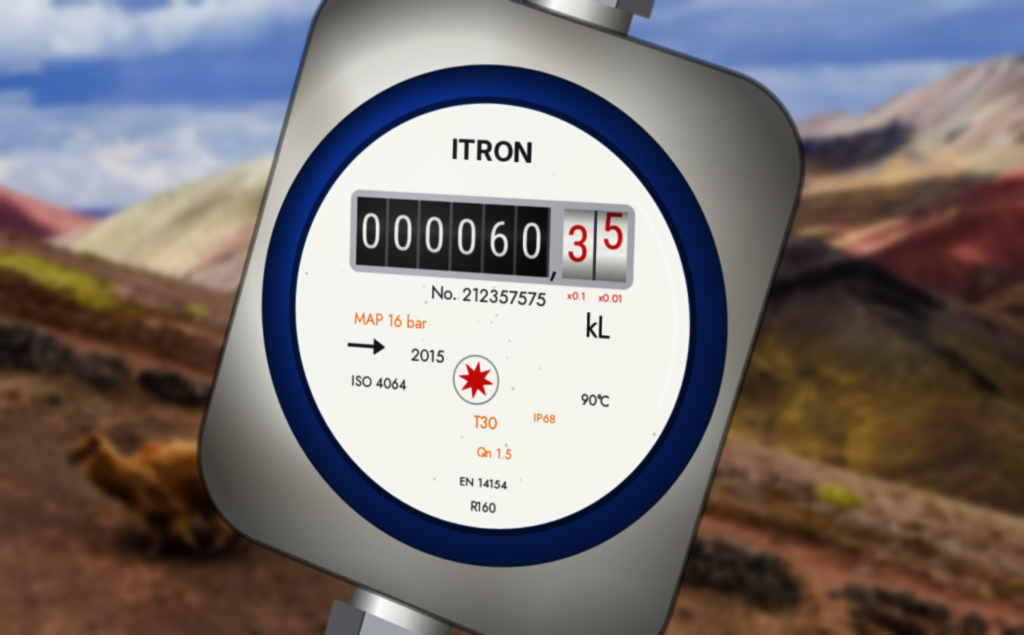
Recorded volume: 60.35 (kL)
